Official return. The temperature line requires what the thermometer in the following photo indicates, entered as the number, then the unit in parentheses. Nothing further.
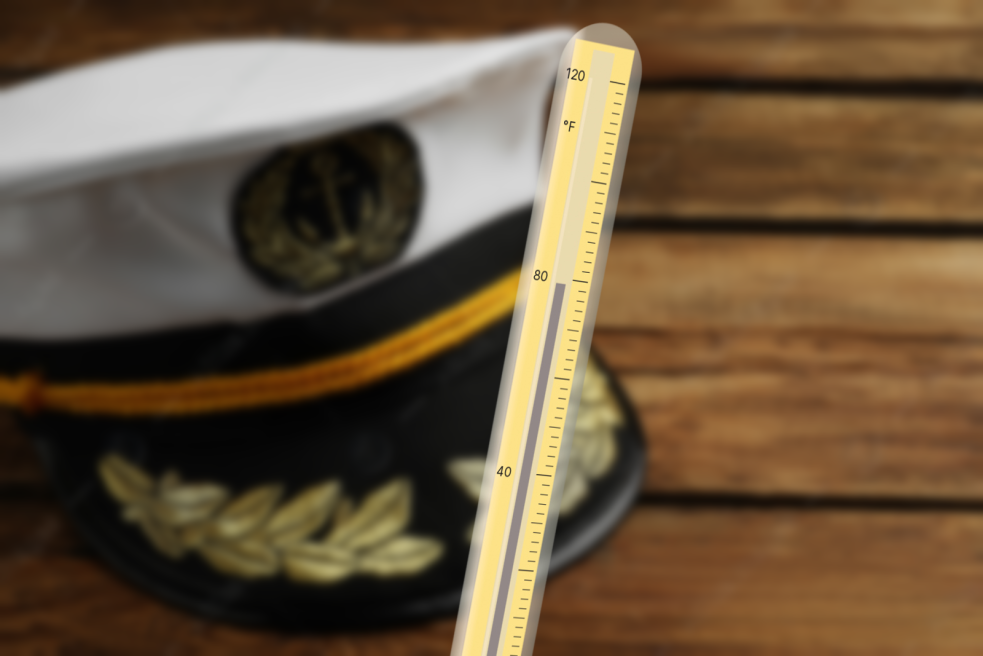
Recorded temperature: 79 (°F)
